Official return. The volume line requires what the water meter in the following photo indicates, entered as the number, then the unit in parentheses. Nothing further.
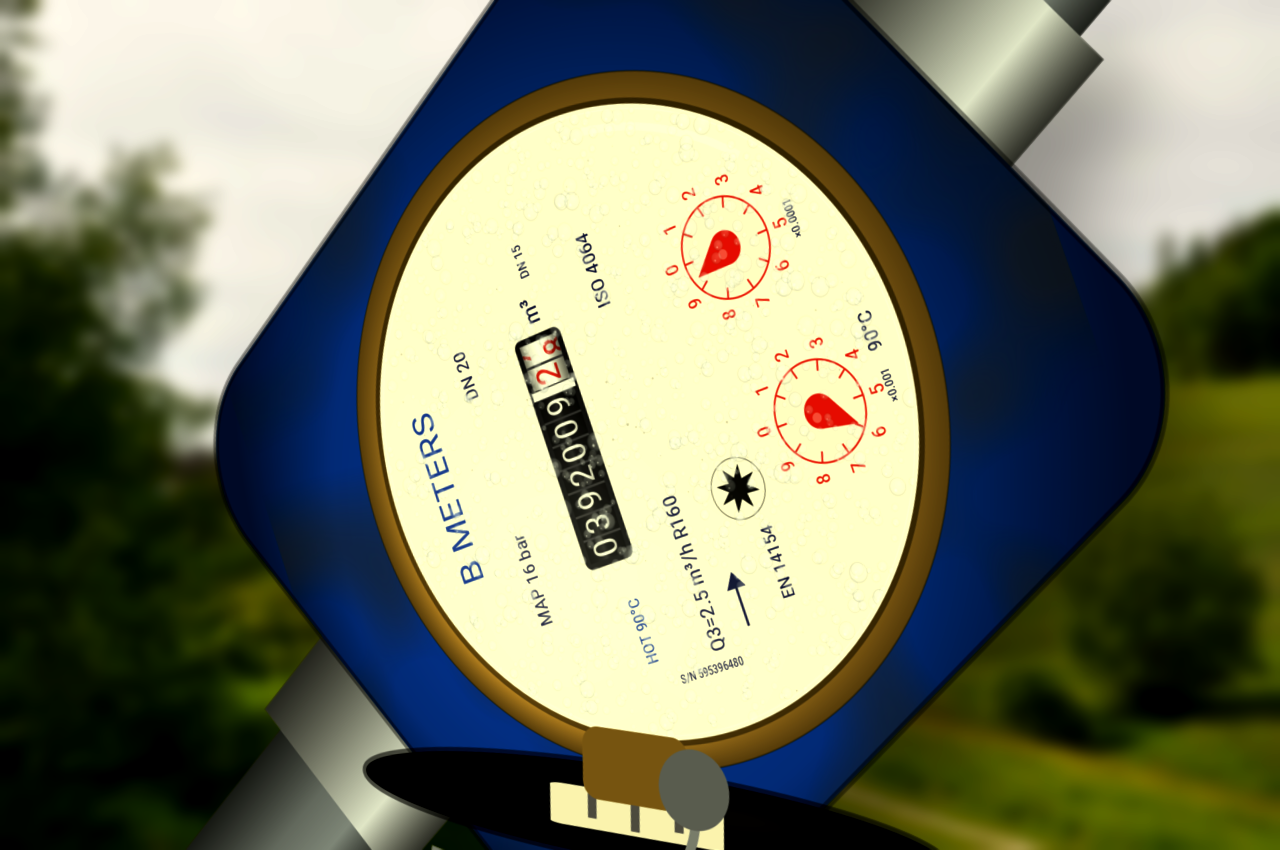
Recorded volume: 392009.2759 (m³)
